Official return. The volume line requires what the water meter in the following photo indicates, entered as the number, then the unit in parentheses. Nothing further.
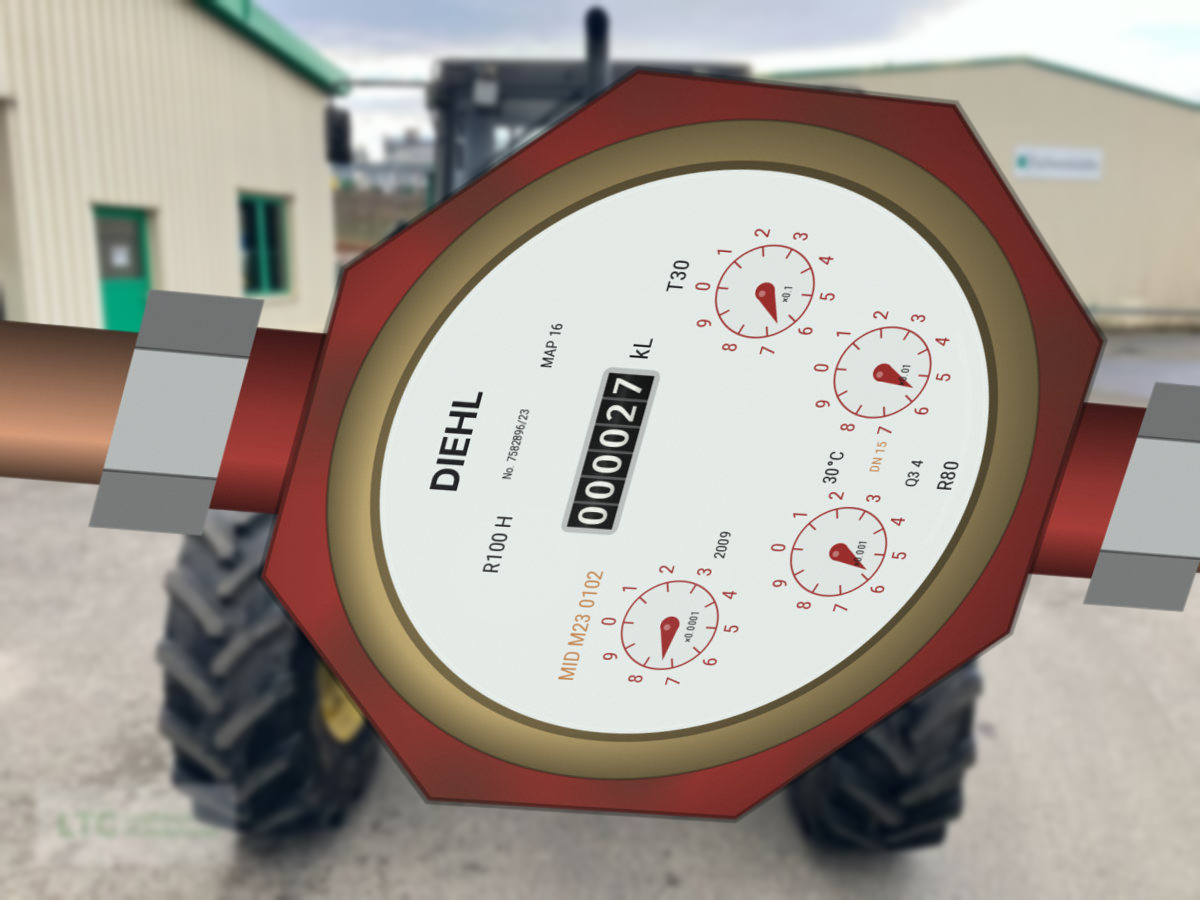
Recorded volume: 27.6557 (kL)
